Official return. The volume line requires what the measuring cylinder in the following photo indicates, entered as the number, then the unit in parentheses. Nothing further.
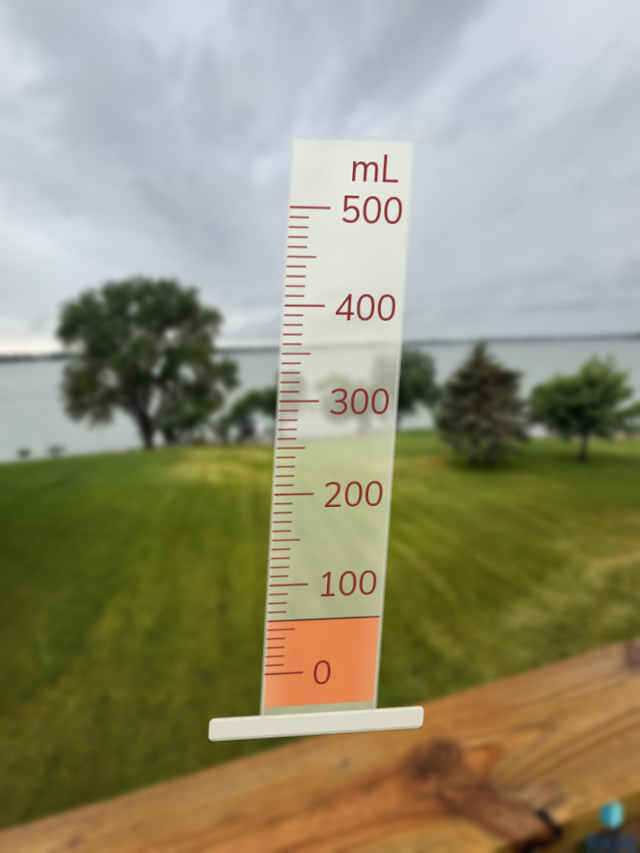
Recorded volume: 60 (mL)
